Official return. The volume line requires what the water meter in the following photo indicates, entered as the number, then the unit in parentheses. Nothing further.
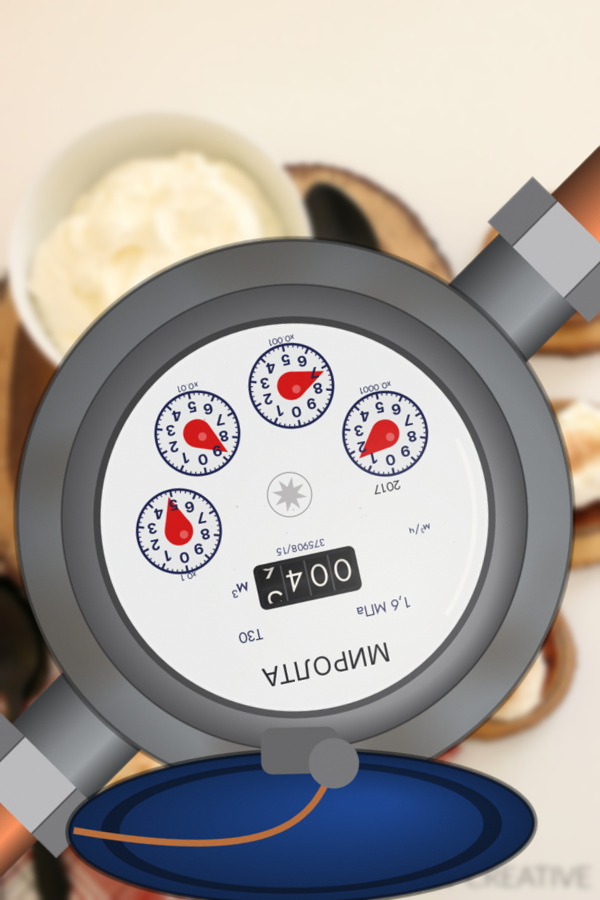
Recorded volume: 45.4871 (m³)
